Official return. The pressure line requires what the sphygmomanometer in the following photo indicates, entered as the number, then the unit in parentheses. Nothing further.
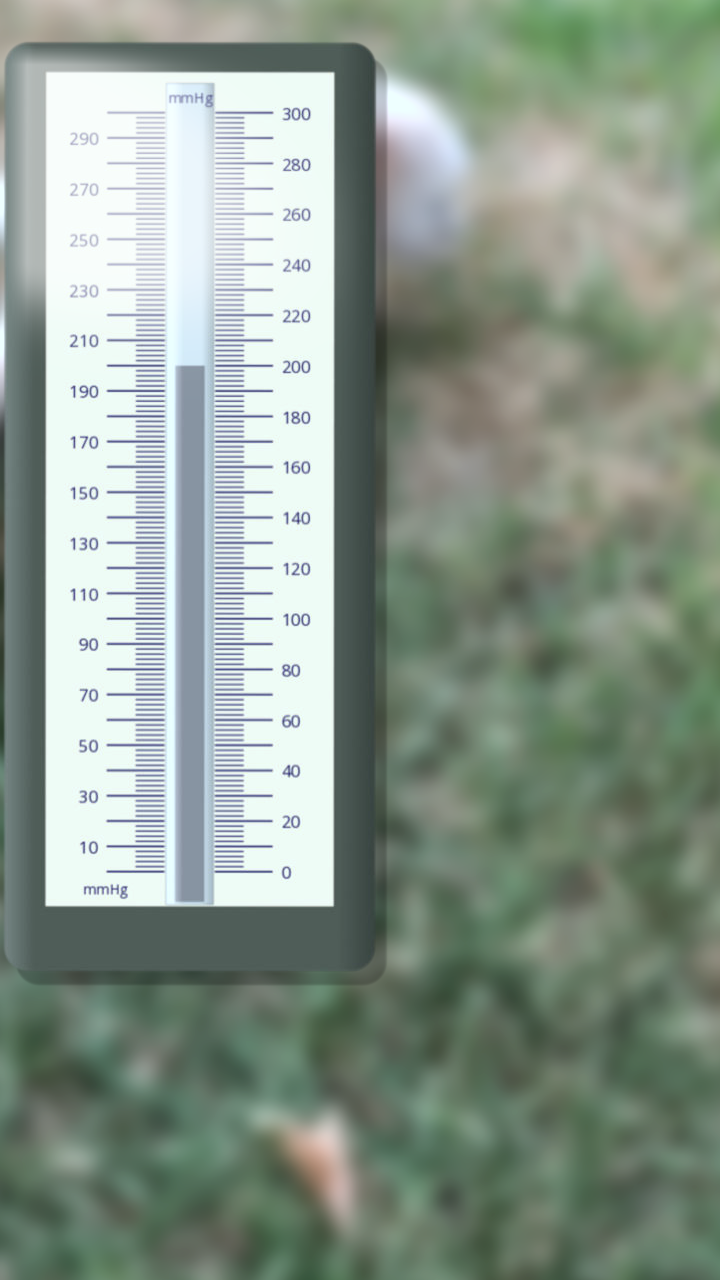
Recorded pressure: 200 (mmHg)
